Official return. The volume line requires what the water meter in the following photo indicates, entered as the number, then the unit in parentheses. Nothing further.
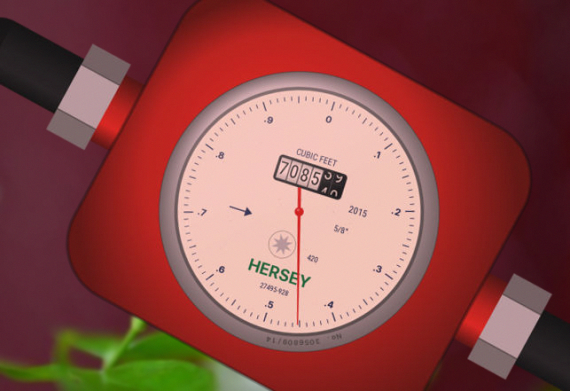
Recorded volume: 708539.45 (ft³)
